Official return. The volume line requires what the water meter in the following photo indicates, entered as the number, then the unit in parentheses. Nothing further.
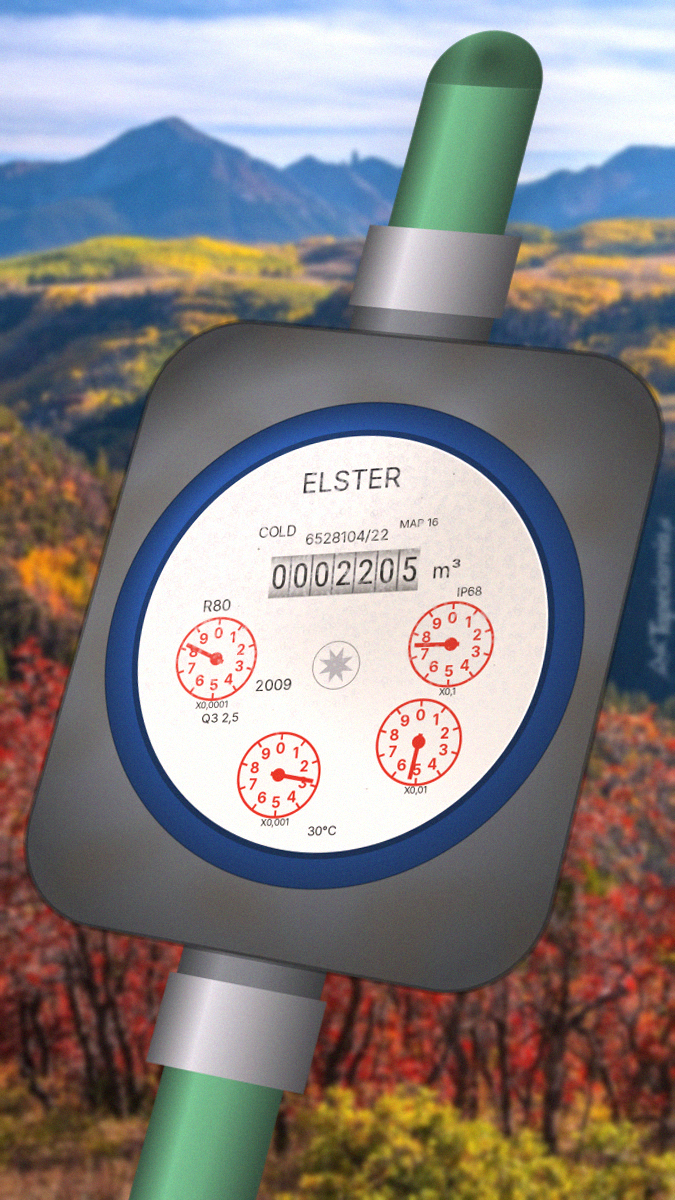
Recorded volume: 2205.7528 (m³)
